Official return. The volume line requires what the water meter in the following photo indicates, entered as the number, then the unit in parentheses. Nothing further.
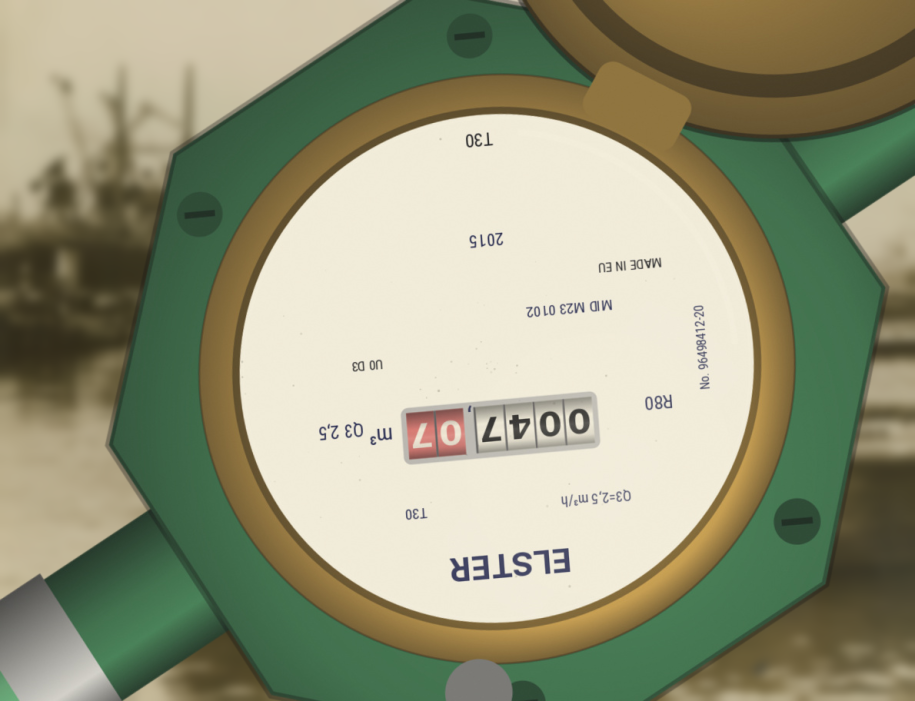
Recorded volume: 47.07 (m³)
